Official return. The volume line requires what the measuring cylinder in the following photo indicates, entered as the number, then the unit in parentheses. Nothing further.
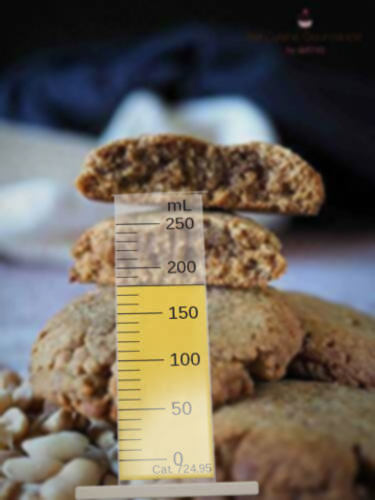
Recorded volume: 180 (mL)
